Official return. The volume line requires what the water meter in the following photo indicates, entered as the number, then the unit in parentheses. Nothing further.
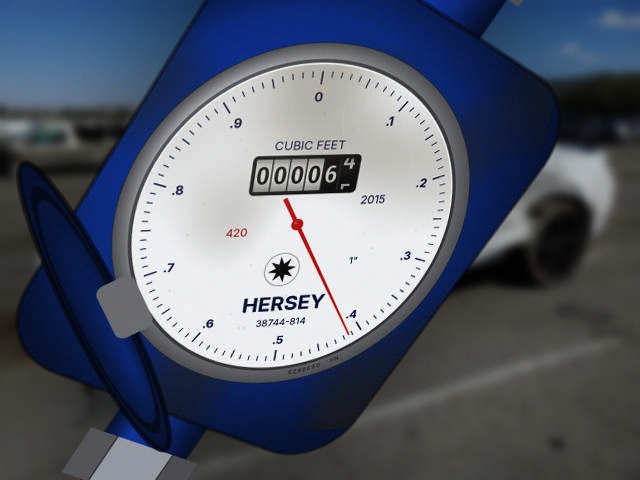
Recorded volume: 64.41 (ft³)
